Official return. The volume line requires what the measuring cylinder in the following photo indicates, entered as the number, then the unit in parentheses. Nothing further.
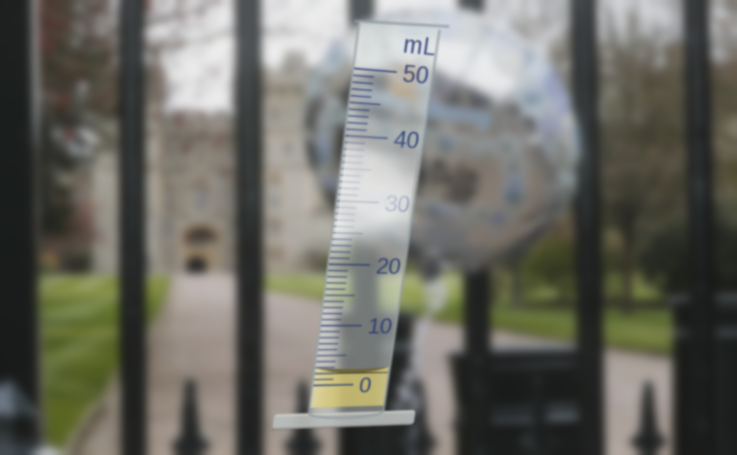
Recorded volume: 2 (mL)
